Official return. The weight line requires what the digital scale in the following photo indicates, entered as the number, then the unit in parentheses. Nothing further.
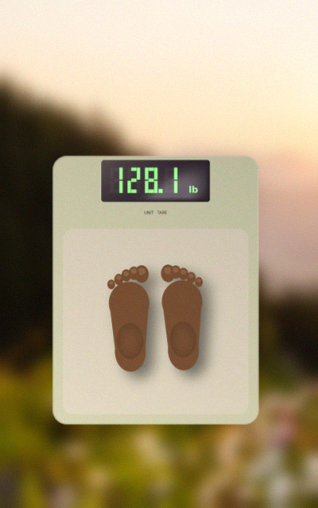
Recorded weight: 128.1 (lb)
